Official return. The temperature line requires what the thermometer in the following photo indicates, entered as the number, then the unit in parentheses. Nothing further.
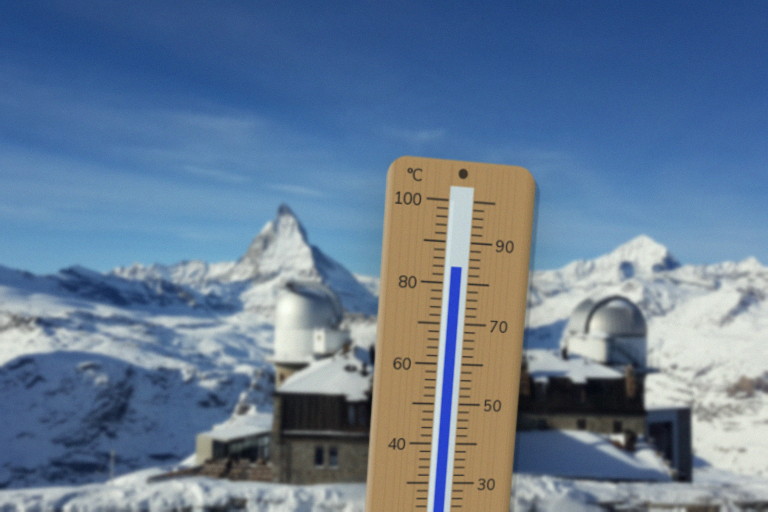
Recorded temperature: 84 (°C)
